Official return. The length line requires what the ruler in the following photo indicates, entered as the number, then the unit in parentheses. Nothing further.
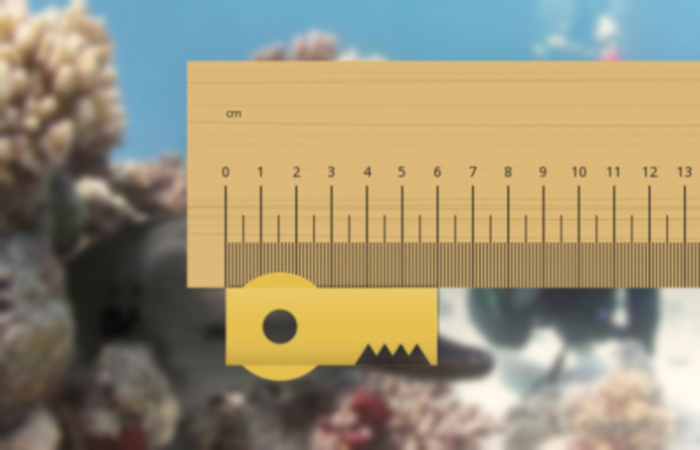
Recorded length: 6 (cm)
